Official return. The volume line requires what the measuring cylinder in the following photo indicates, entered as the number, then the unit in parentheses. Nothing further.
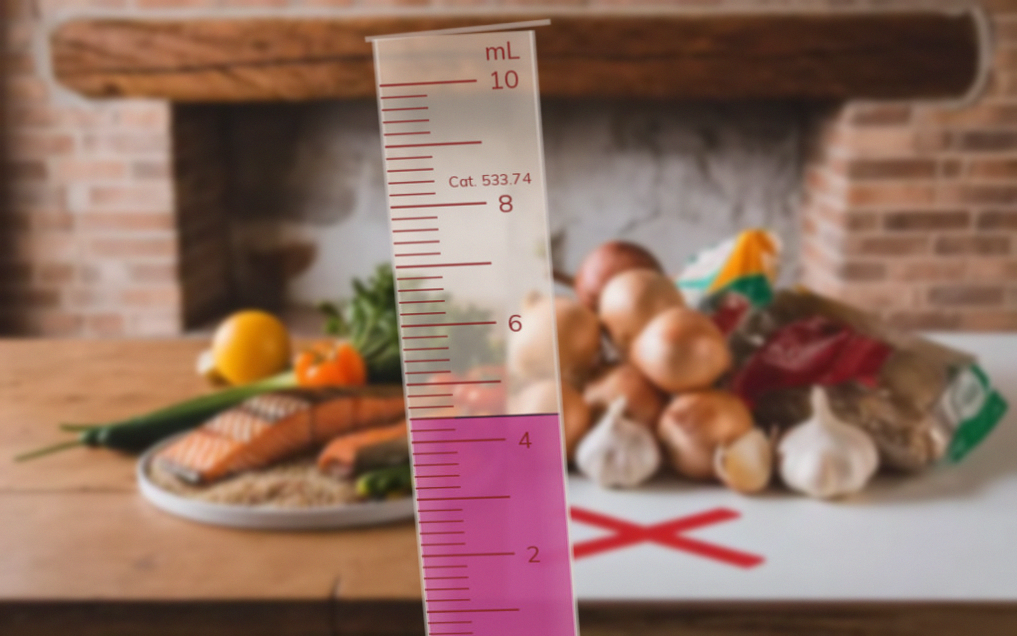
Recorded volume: 4.4 (mL)
